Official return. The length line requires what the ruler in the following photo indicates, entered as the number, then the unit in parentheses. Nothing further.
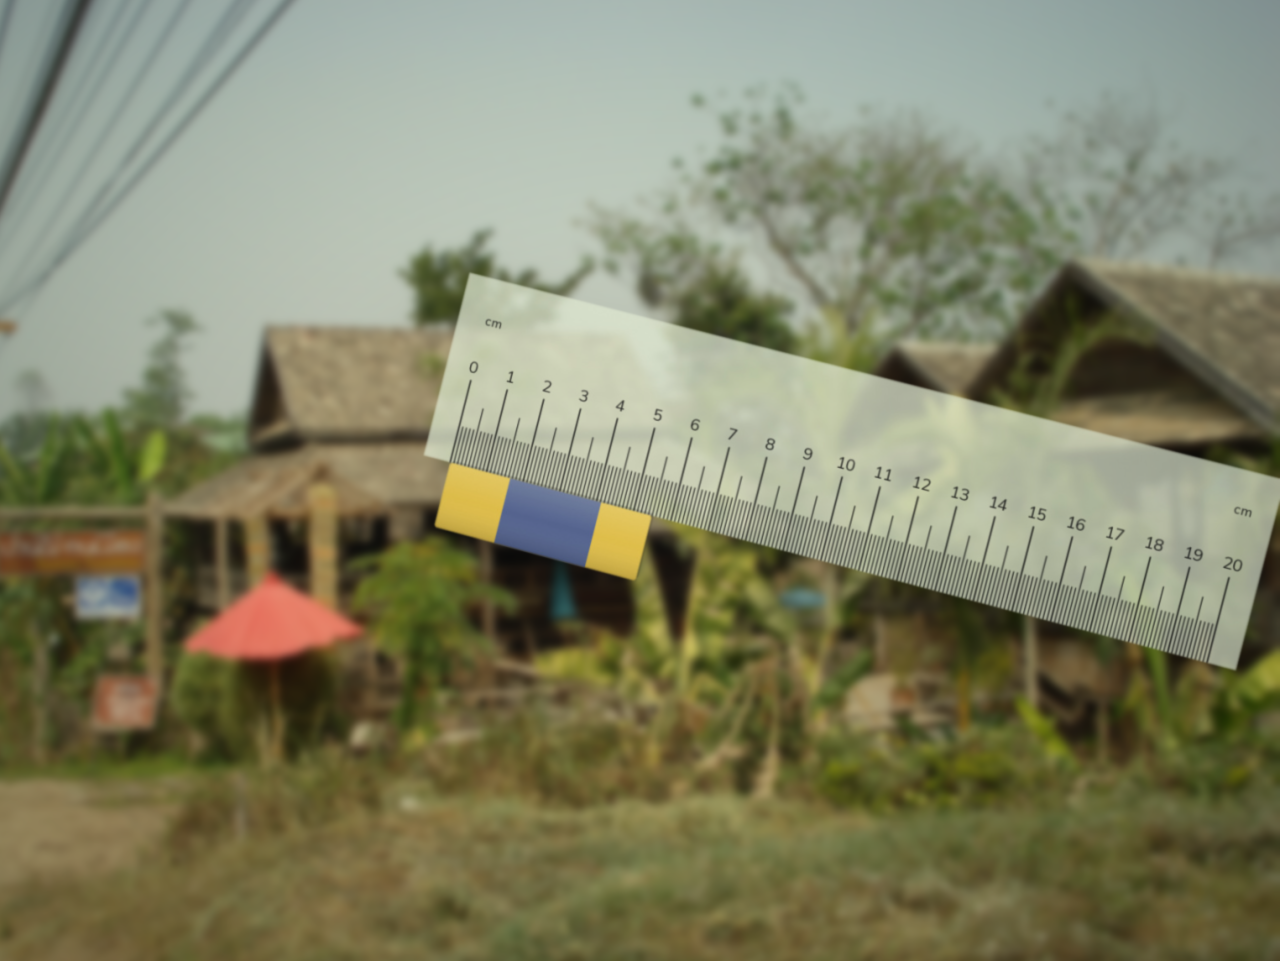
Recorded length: 5.5 (cm)
